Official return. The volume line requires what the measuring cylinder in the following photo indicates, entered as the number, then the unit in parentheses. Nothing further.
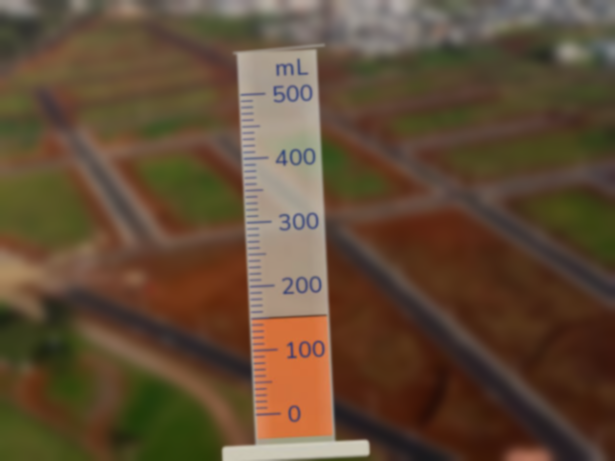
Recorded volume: 150 (mL)
